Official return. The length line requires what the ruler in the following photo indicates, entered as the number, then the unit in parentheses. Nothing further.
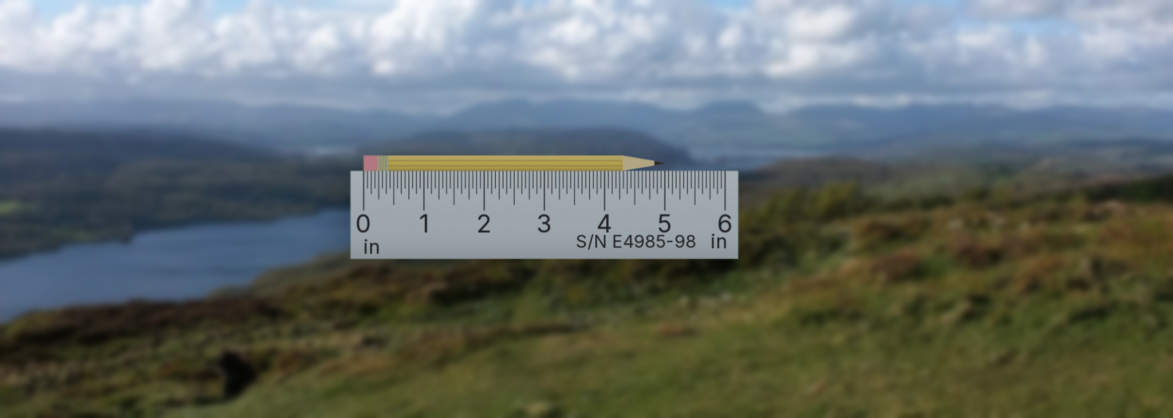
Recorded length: 5 (in)
